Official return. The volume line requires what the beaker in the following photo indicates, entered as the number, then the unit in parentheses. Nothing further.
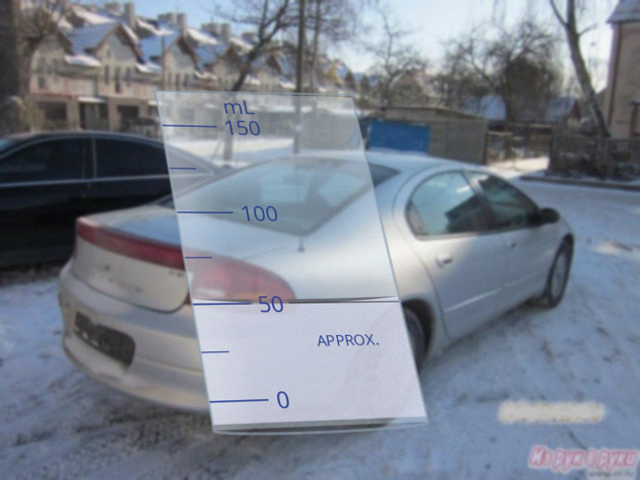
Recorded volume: 50 (mL)
